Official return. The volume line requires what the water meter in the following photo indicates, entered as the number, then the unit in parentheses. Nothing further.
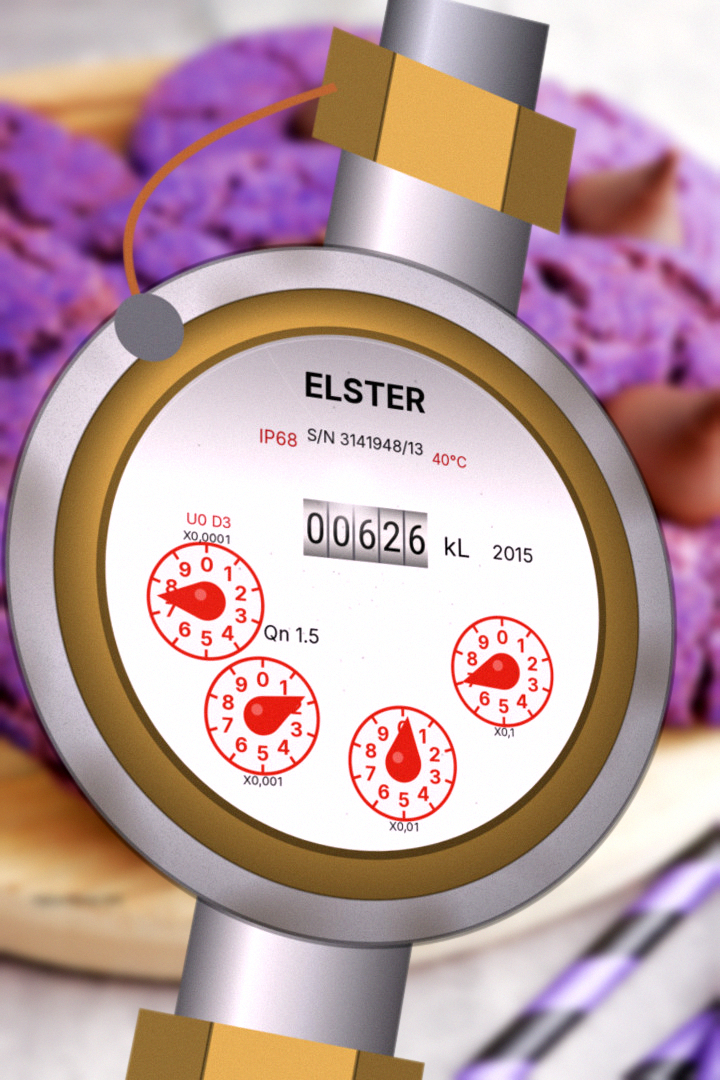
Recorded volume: 626.7017 (kL)
